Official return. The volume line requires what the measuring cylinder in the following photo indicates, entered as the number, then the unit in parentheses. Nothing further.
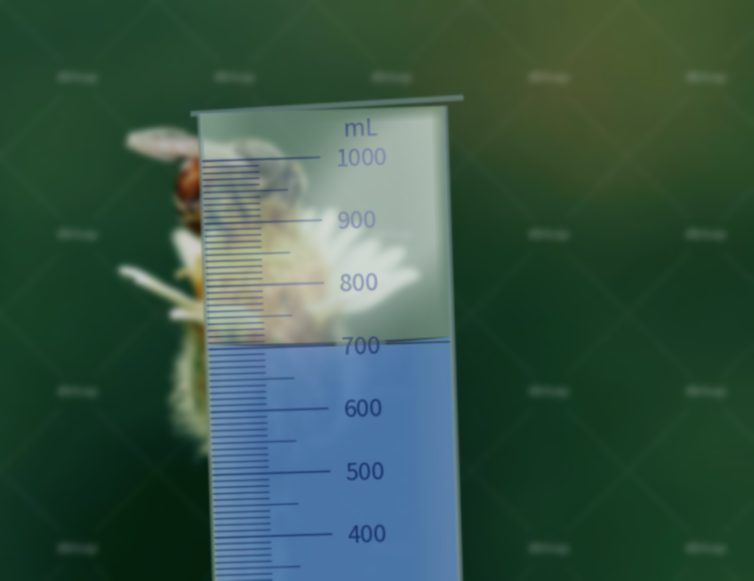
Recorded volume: 700 (mL)
